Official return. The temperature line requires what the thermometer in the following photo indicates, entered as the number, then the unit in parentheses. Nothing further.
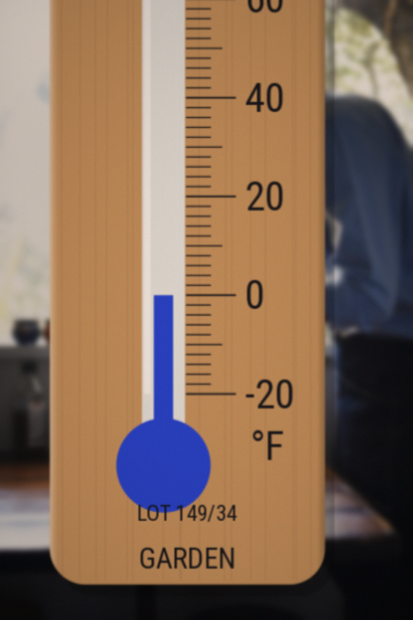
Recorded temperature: 0 (°F)
